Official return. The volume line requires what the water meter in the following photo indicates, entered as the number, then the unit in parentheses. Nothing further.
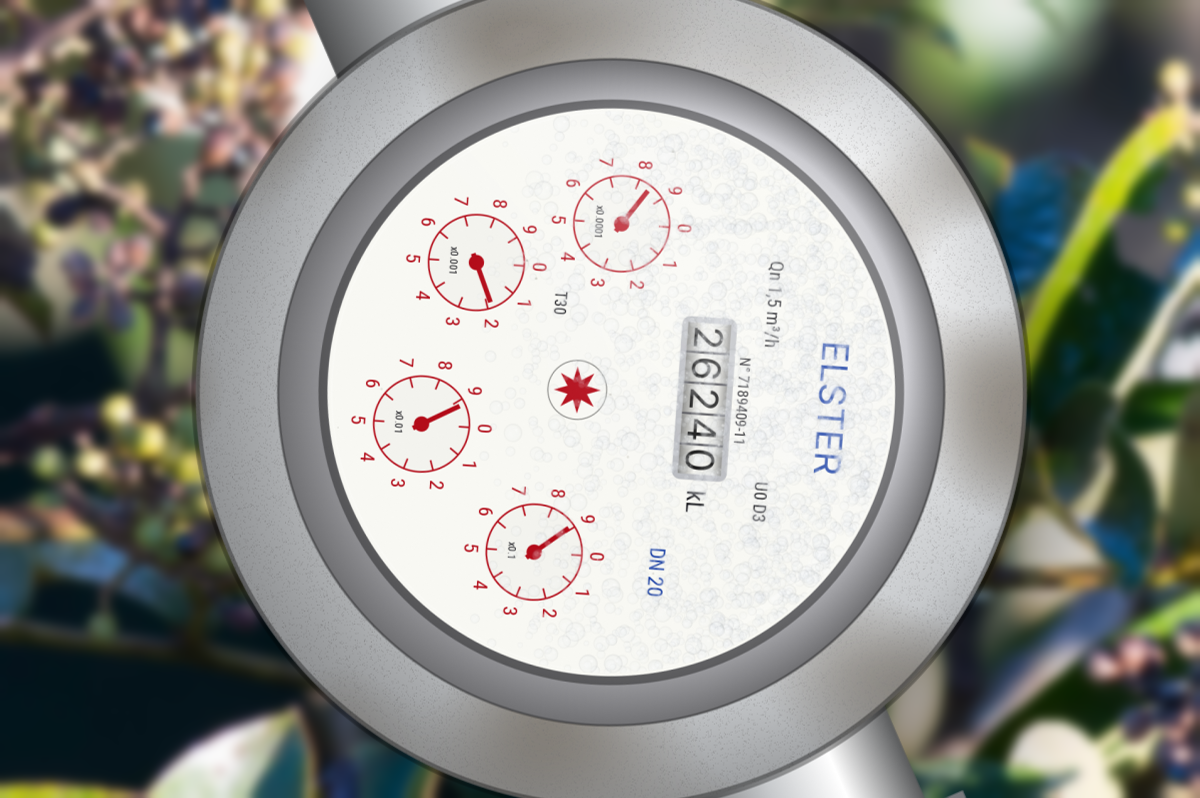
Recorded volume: 26240.8918 (kL)
